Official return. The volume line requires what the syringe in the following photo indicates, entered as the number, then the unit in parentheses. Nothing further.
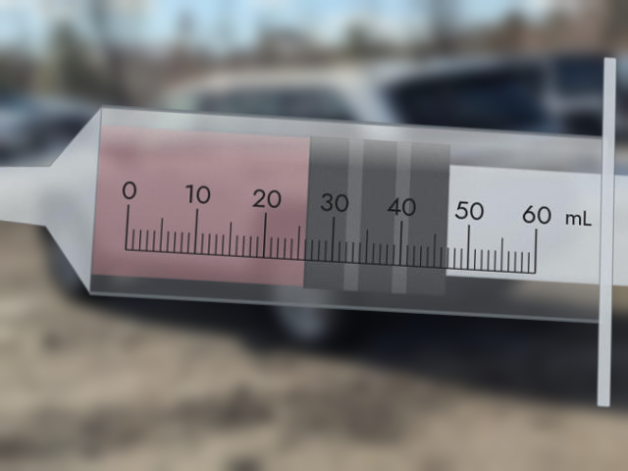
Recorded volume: 26 (mL)
